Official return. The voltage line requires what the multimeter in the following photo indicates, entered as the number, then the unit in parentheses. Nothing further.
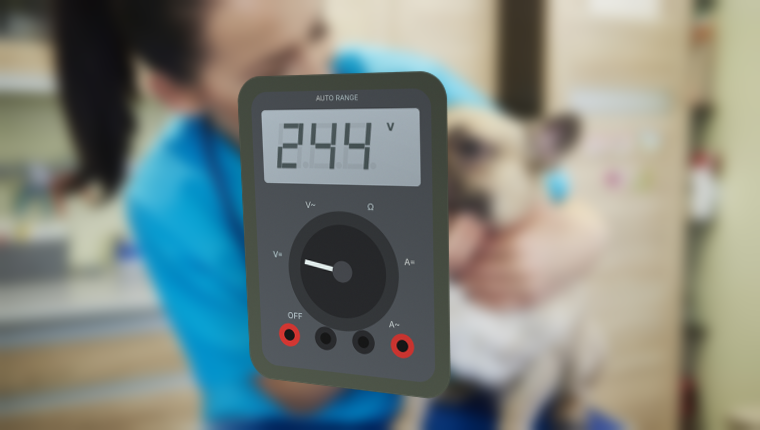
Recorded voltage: 244 (V)
